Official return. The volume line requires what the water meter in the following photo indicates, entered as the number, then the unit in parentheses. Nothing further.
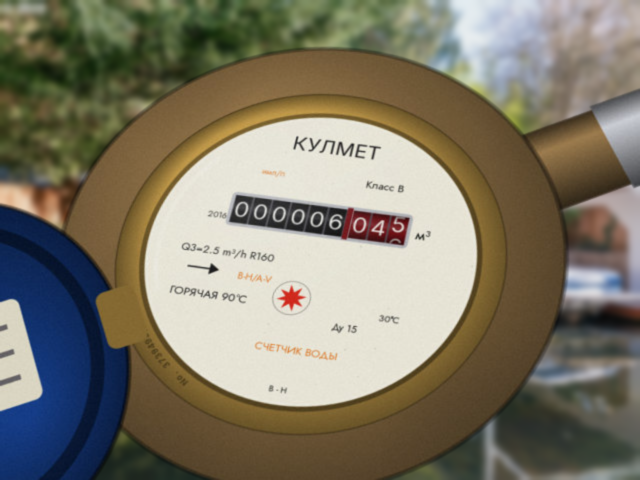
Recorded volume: 6.045 (m³)
